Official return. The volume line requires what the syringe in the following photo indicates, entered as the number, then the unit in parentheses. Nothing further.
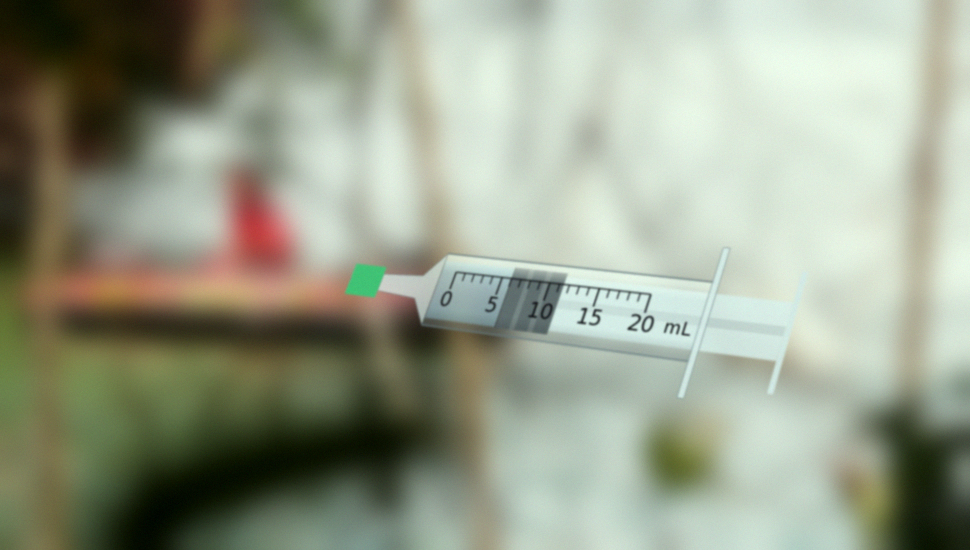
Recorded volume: 6 (mL)
